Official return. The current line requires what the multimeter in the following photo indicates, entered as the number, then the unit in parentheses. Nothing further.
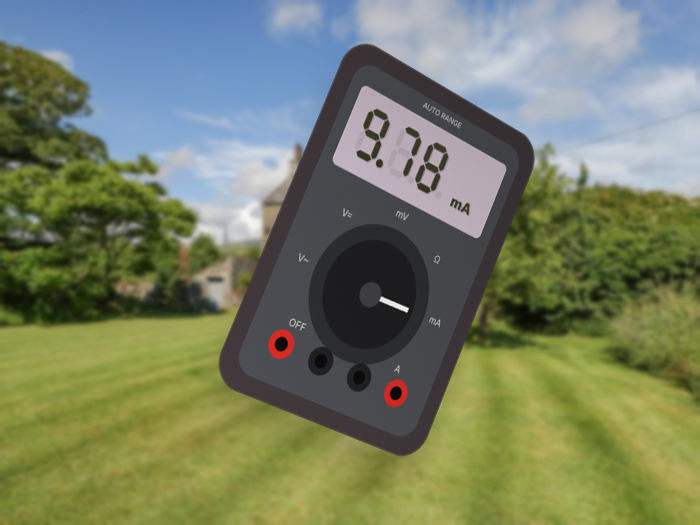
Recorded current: 9.78 (mA)
